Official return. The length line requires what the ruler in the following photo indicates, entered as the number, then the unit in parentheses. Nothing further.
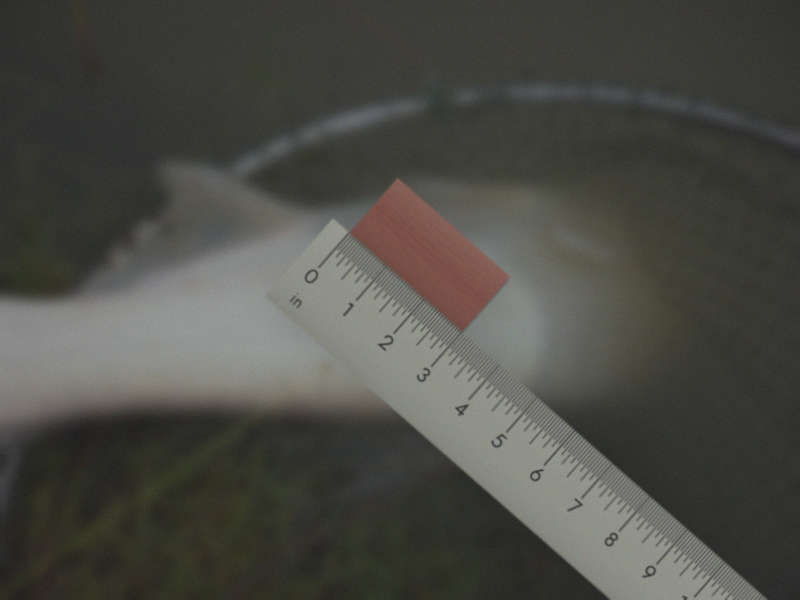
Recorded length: 3 (in)
